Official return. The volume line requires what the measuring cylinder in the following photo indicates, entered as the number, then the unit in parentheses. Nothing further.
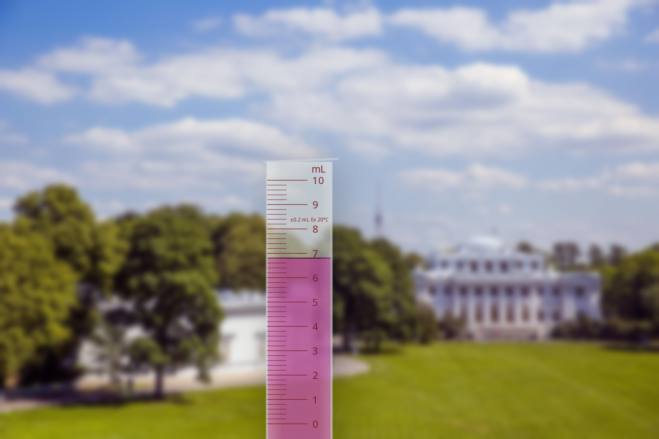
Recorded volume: 6.8 (mL)
